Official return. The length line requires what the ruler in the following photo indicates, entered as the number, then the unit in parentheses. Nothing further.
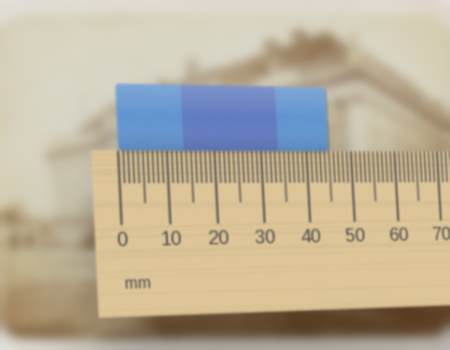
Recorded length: 45 (mm)
